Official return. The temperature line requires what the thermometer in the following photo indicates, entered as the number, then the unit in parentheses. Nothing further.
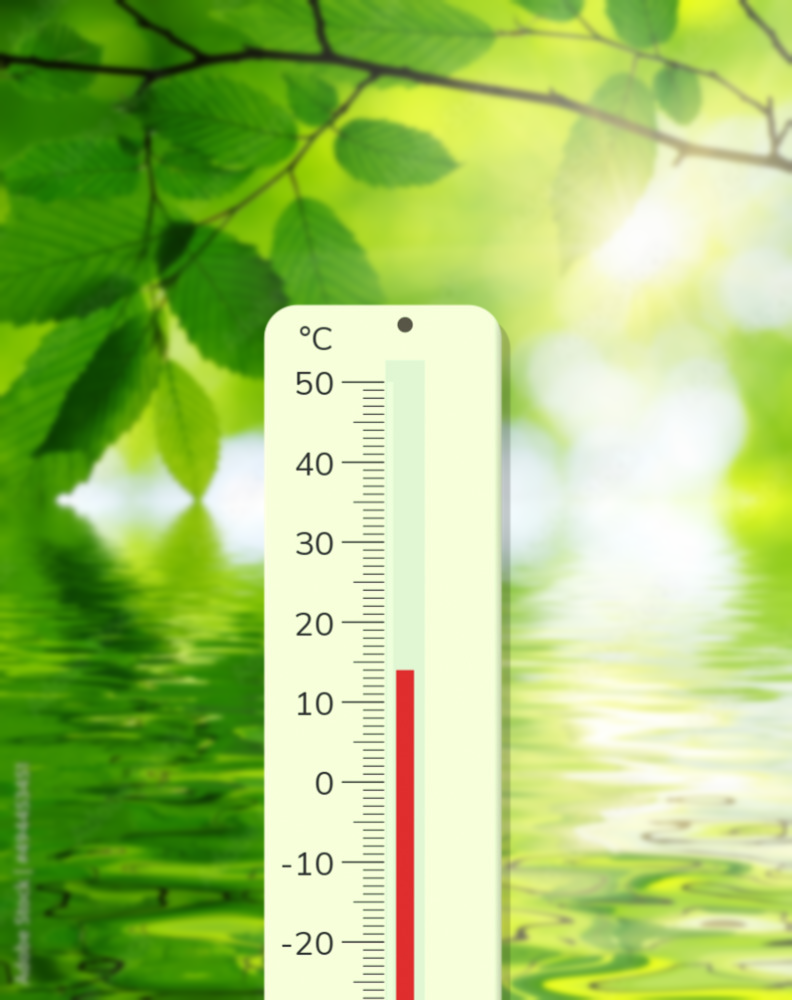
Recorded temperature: 14 (°C)
